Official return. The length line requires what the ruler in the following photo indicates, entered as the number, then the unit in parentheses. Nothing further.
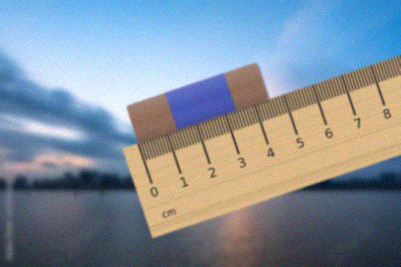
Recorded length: 4.5 (cm)
